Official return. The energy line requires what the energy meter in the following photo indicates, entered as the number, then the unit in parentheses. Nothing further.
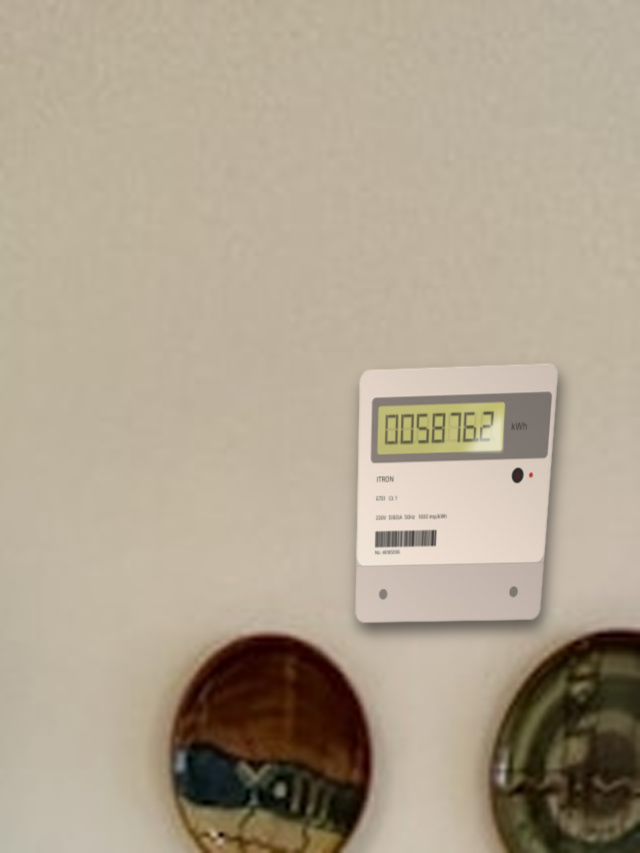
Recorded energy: 5876.2 (kWh)
